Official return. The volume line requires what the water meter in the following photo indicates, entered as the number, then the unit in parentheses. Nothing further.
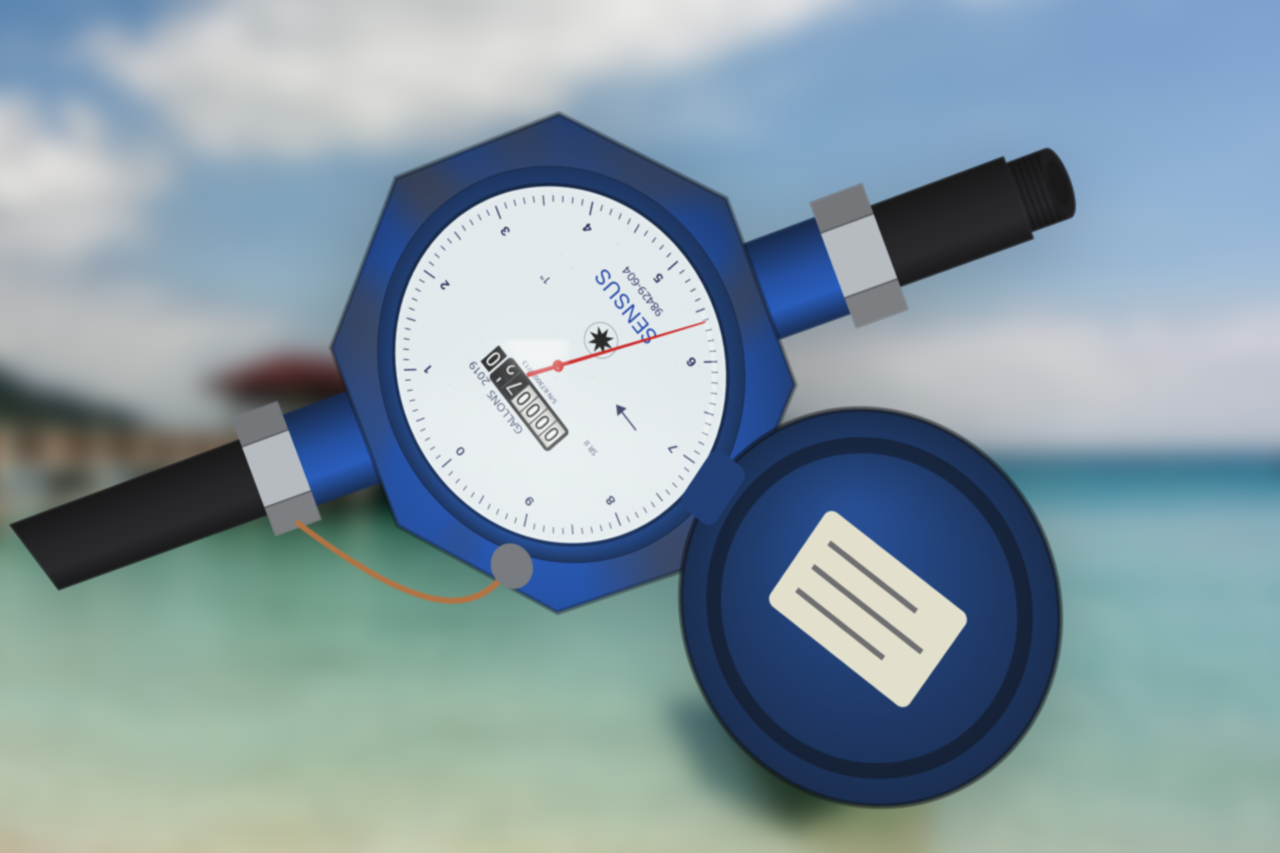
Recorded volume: 715.6 (gal)
